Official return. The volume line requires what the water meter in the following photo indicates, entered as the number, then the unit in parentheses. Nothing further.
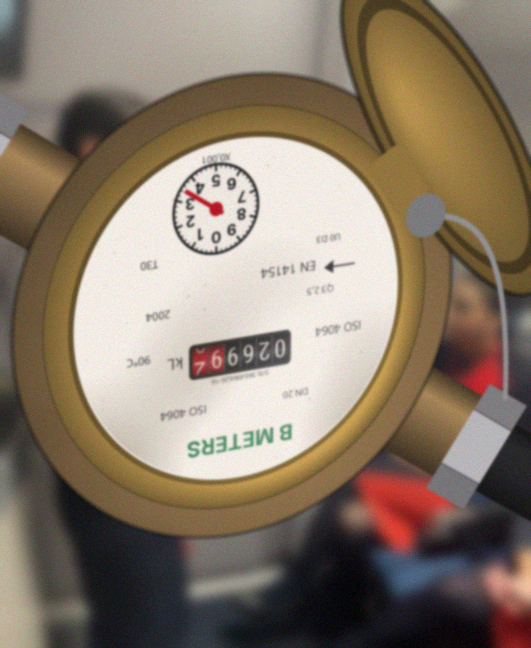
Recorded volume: 269.923 (kL)
